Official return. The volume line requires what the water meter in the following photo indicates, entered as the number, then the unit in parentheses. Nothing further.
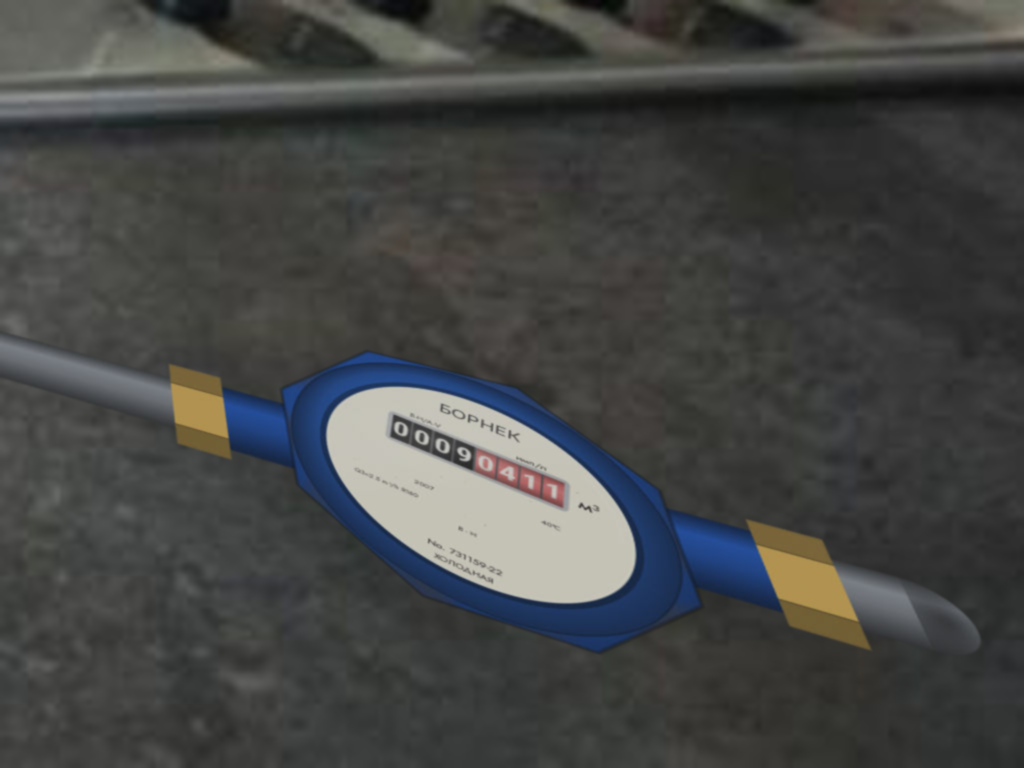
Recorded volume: 9.0411 (m³)
